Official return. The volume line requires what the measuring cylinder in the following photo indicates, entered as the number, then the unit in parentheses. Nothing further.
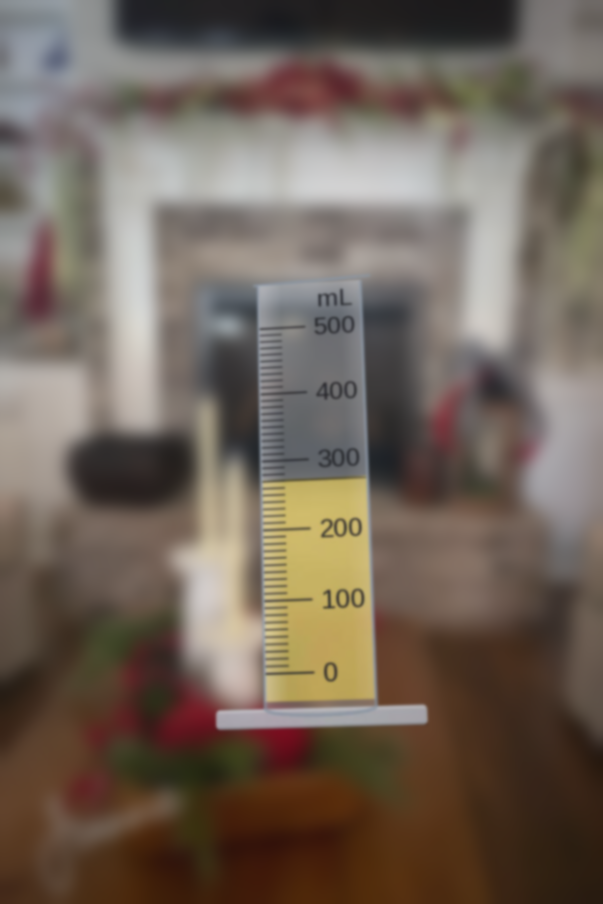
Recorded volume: 270 (mL)
